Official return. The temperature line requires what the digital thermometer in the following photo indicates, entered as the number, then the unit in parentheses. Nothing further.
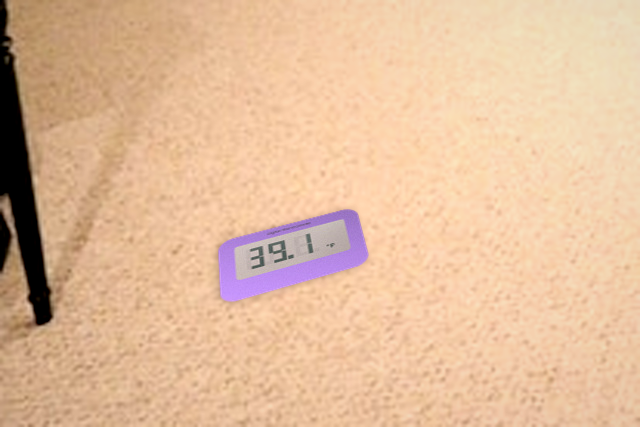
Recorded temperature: 39.1 (°F)
